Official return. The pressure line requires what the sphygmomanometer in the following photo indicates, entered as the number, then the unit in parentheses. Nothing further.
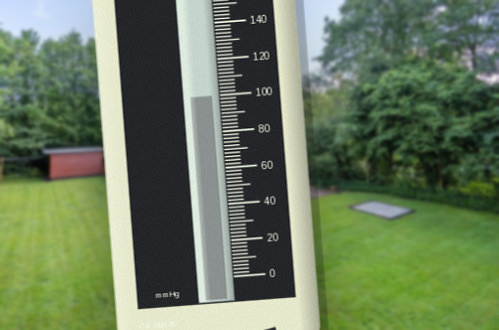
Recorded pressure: 100 (mmHg)
